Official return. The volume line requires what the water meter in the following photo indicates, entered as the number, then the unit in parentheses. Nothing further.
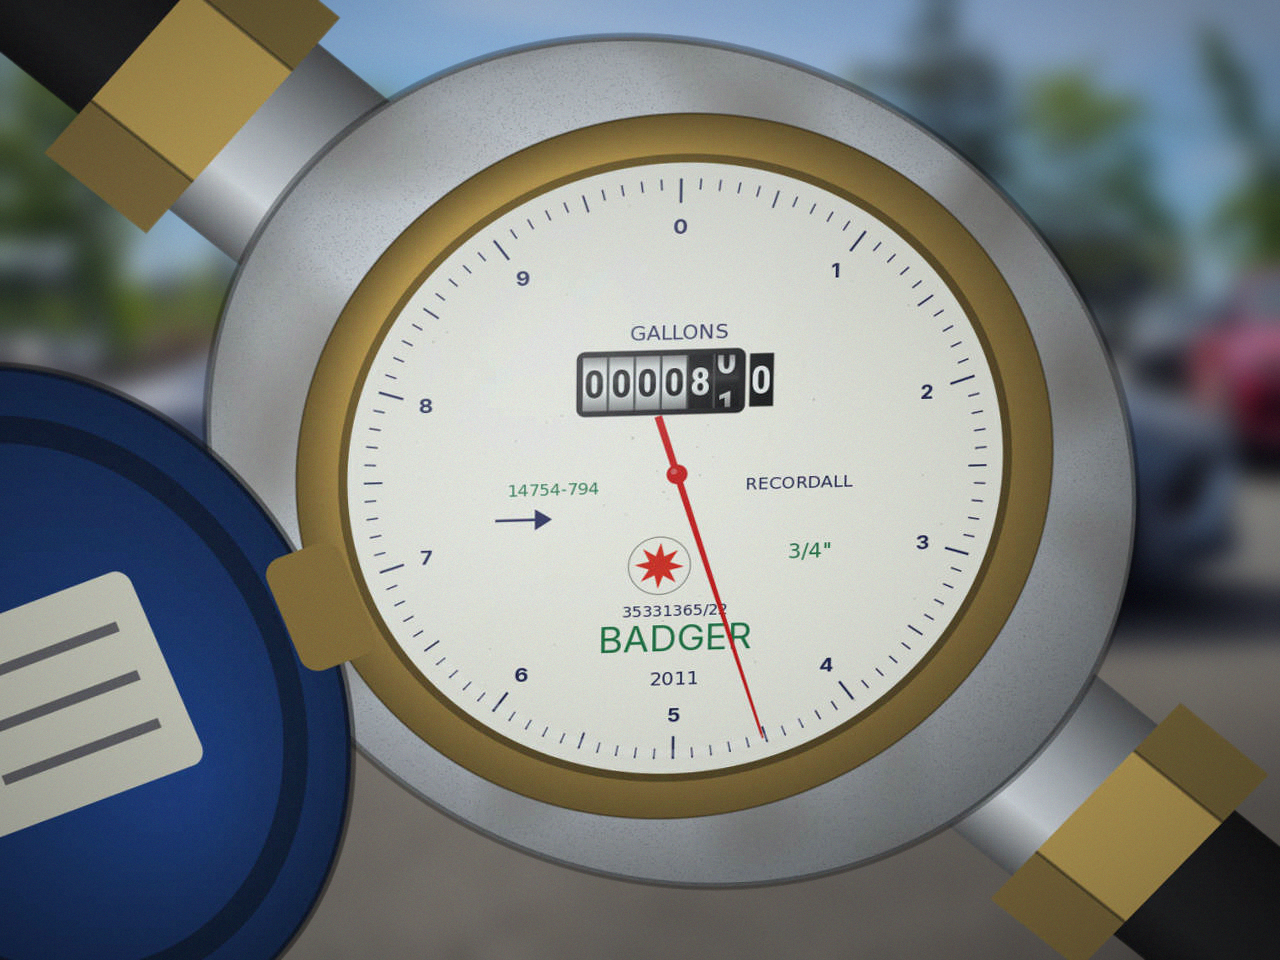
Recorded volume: 804.5 (gal)
